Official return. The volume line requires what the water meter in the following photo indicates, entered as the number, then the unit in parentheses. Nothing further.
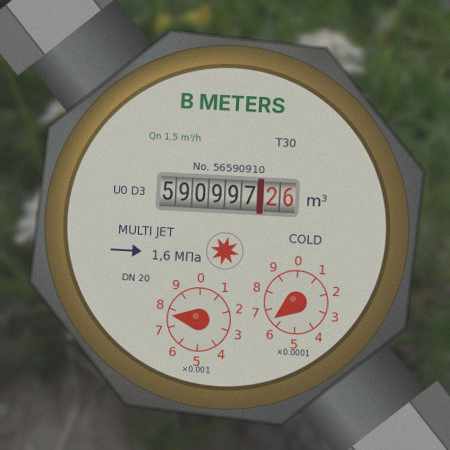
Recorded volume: 590997.2676 (m³)
